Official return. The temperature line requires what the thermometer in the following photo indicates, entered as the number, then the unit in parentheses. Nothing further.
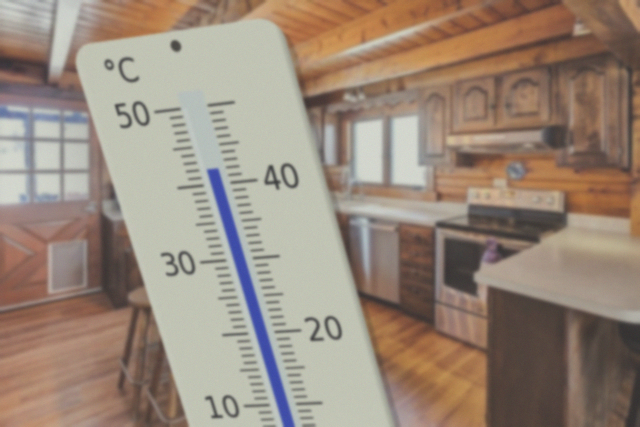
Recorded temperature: 42 (°C)
